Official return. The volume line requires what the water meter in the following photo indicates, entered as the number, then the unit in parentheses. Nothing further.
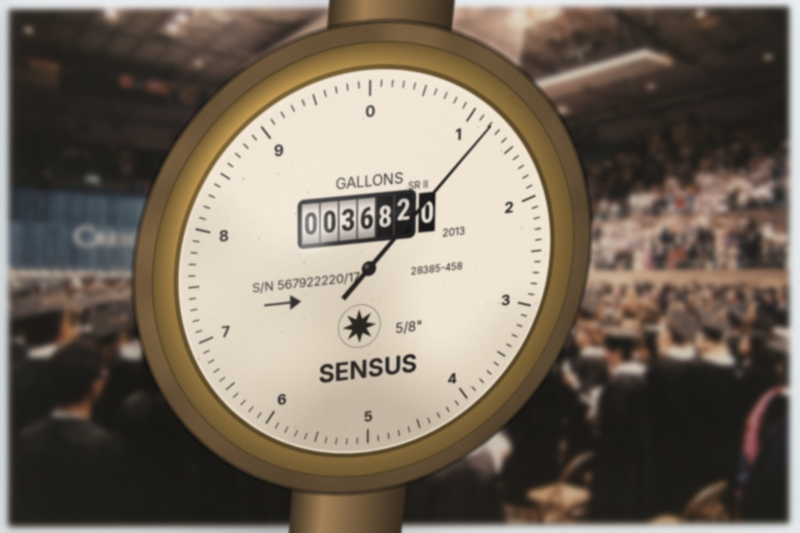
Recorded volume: 36821.2 (gal)
